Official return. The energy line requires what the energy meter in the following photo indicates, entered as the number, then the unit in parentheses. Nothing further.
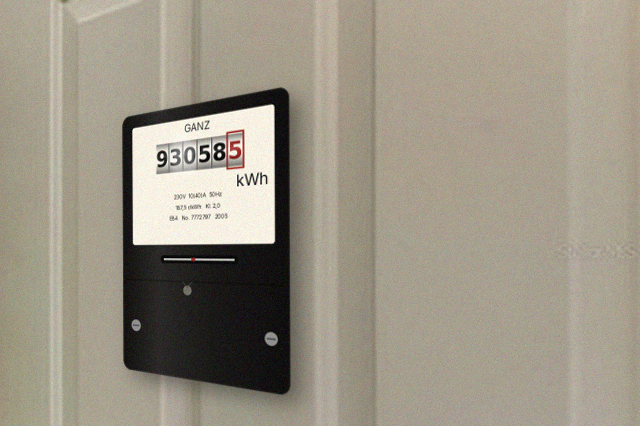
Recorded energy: 93058.5 (kWh)
